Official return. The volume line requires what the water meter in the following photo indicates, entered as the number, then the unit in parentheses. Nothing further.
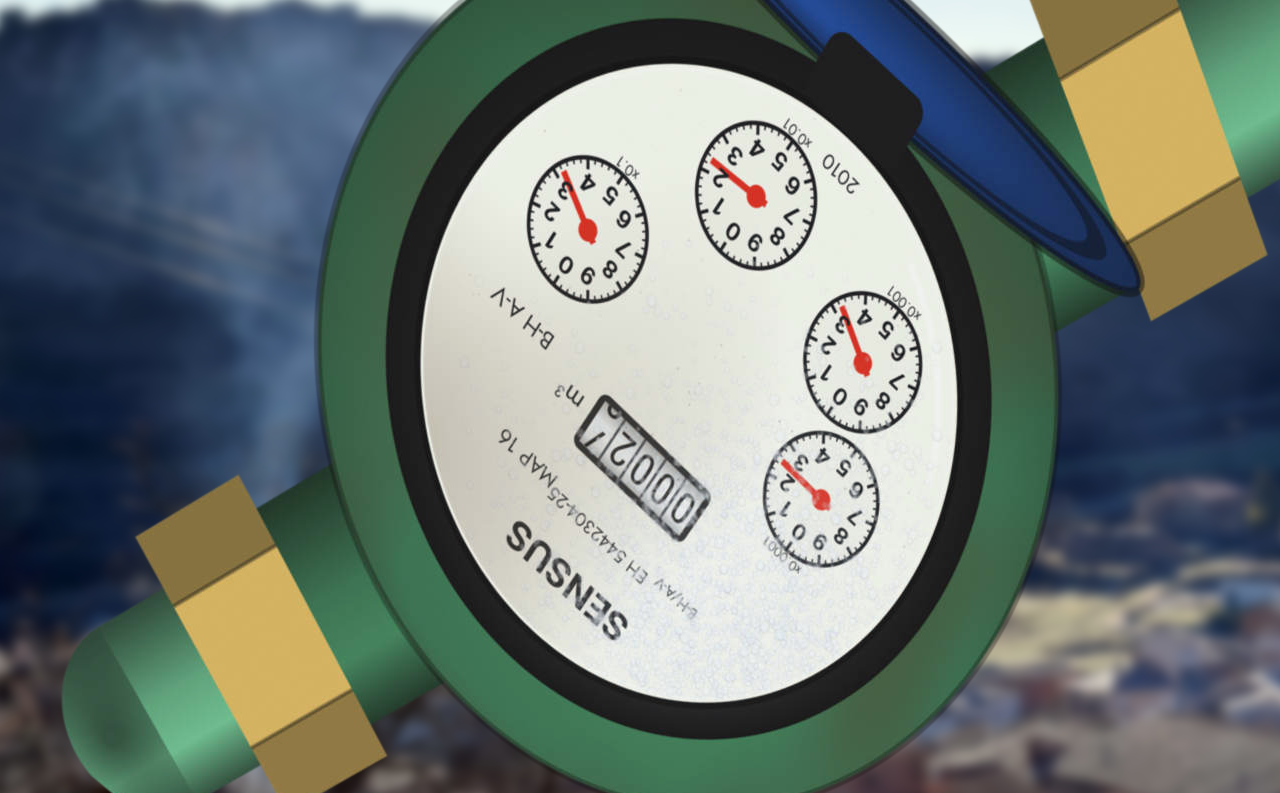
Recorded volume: 27.3232 (m³)
